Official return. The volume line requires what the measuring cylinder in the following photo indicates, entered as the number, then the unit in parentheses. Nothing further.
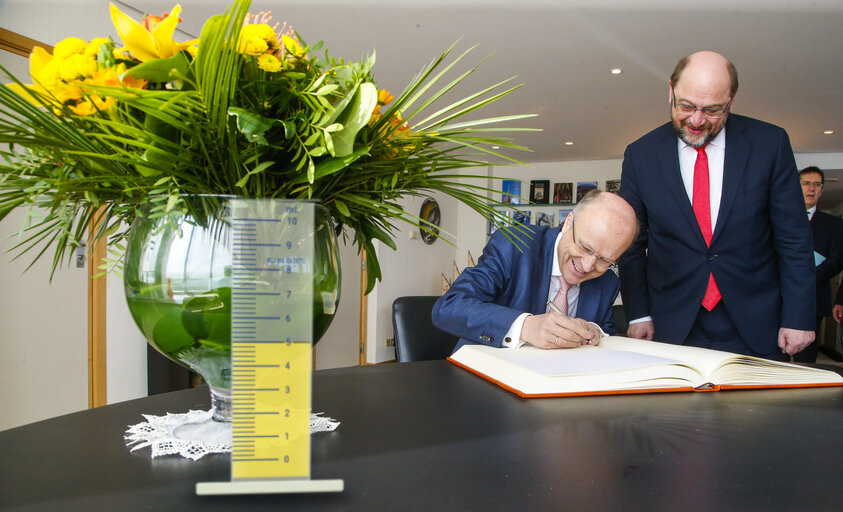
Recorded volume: 5 (mL)
